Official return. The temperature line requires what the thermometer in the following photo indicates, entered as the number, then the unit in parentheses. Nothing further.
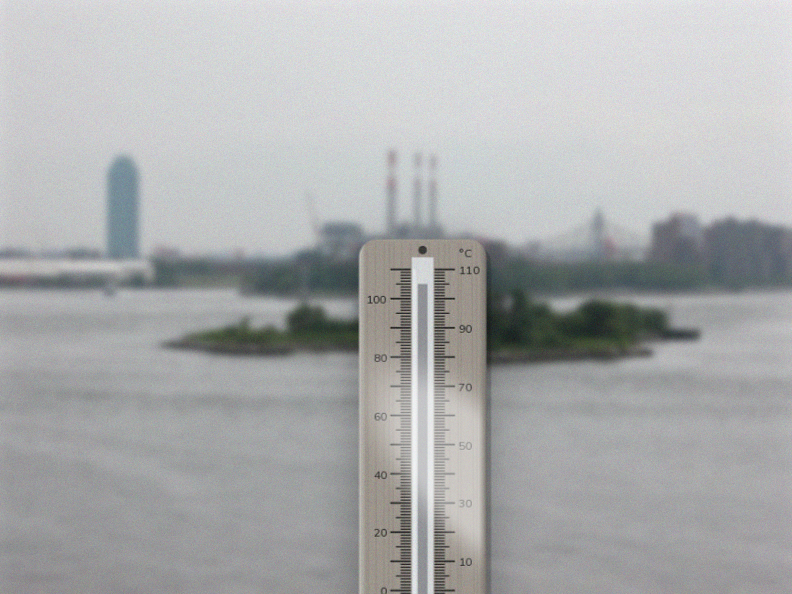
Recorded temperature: 105 (°C)
